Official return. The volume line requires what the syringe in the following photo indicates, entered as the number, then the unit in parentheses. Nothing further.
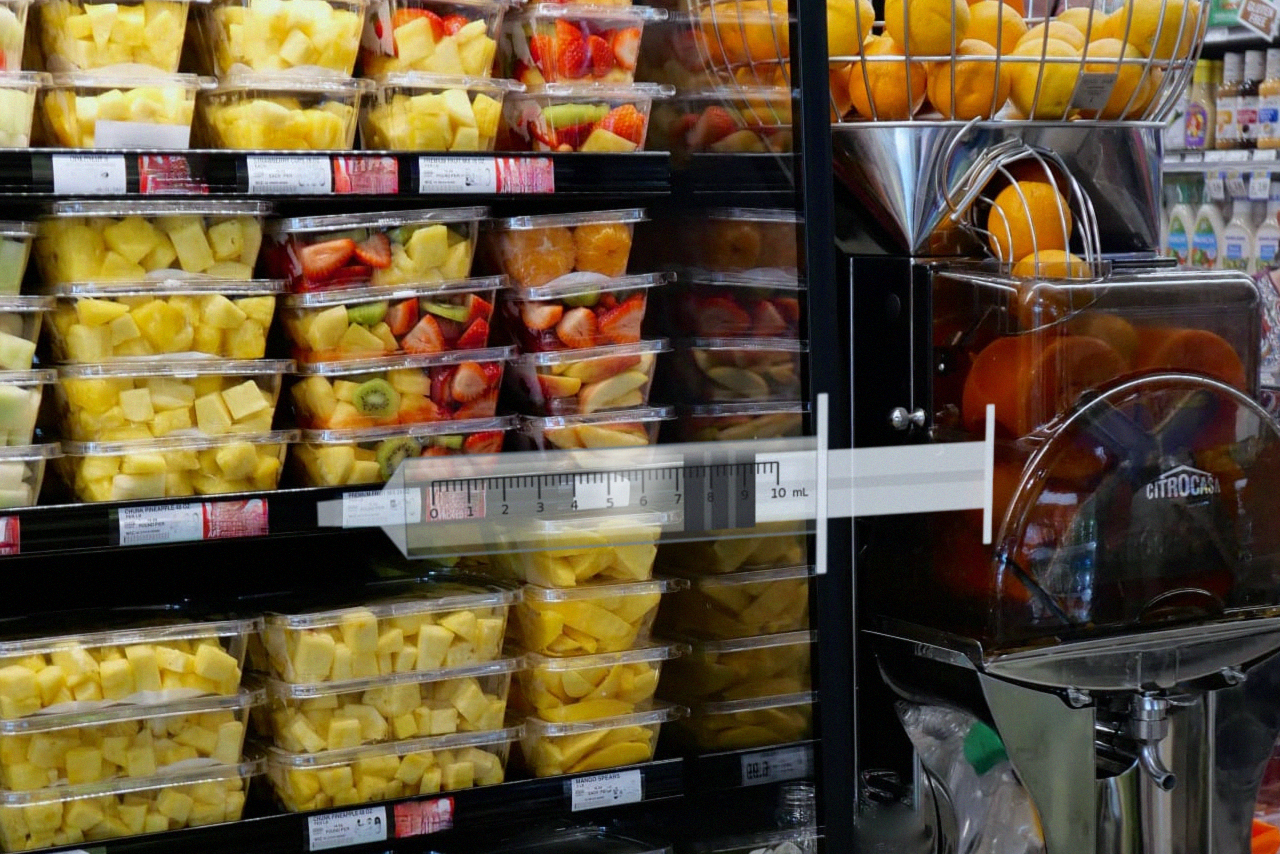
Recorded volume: 7.2 (mL)
